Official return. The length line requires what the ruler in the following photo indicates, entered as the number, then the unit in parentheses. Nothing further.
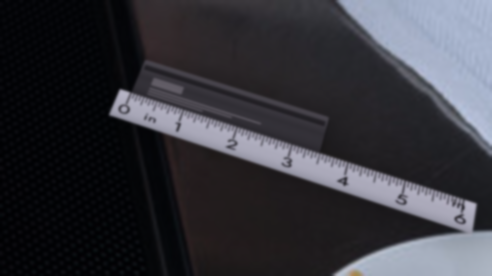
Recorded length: 3.5 (in)
